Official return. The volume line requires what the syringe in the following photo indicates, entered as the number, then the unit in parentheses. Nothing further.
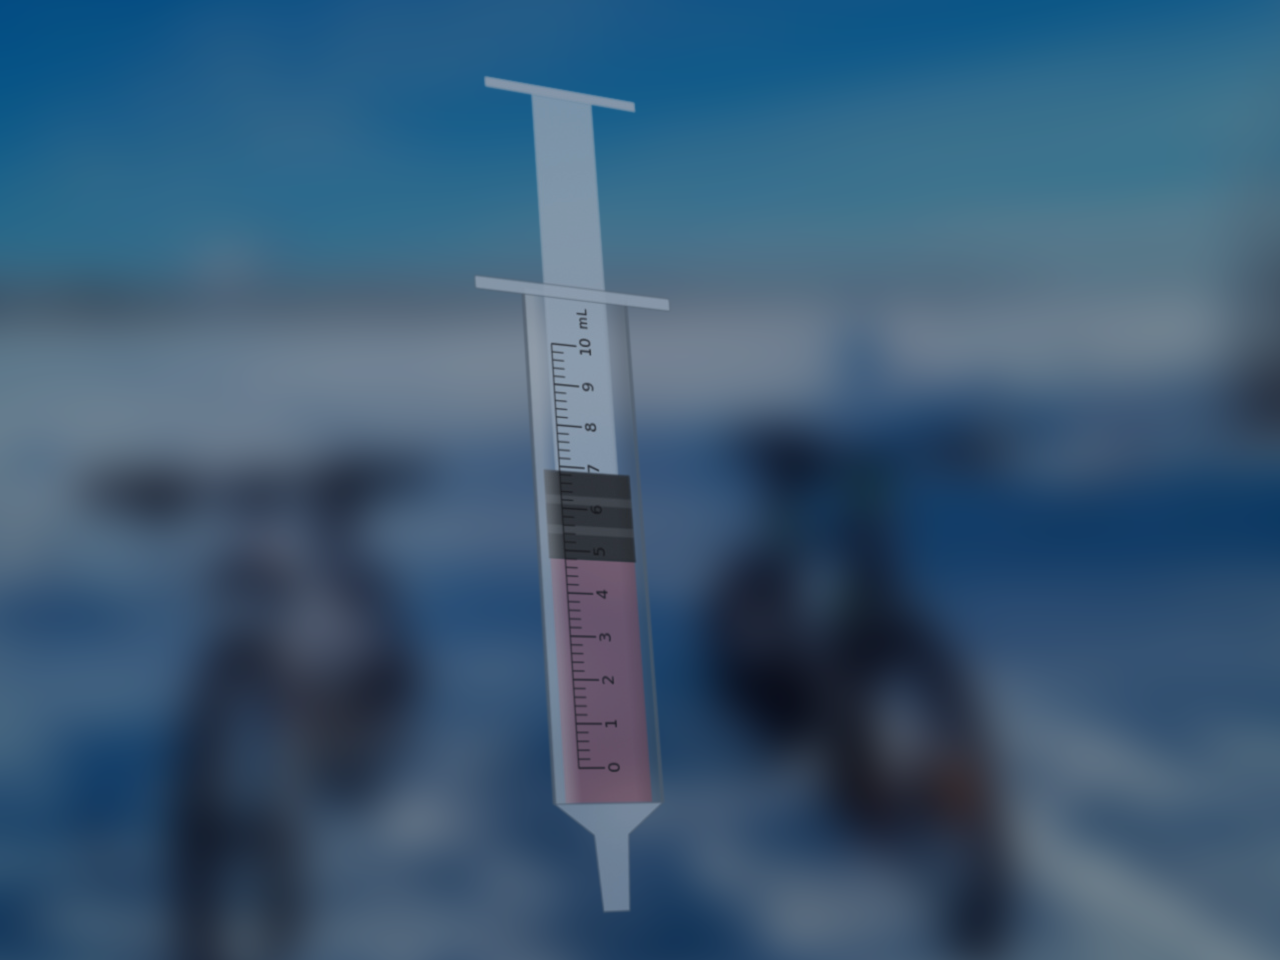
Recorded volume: 4.8 (mL)
